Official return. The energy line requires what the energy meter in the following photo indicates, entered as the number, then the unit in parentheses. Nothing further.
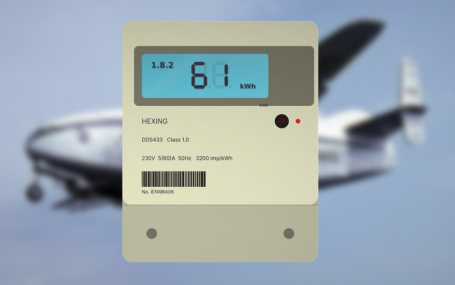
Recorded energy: 61 (kWh)
